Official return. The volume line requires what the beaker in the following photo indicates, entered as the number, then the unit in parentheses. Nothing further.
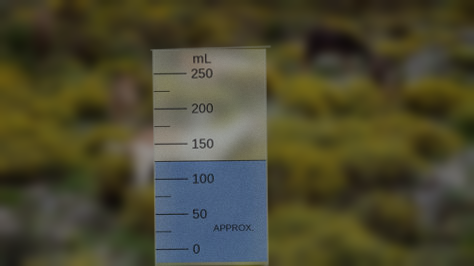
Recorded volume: 125 (mL)
